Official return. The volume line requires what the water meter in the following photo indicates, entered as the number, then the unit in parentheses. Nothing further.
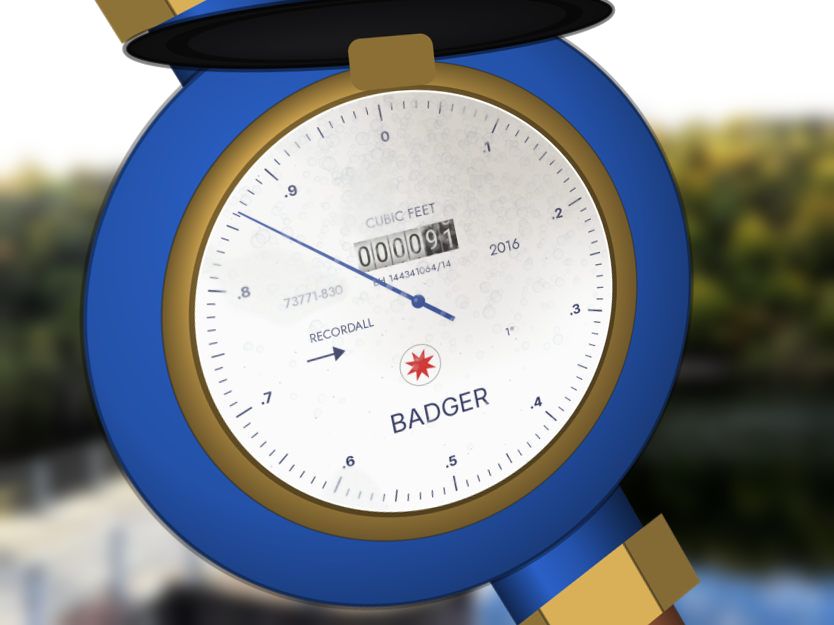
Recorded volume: 90.86 (ft³)
